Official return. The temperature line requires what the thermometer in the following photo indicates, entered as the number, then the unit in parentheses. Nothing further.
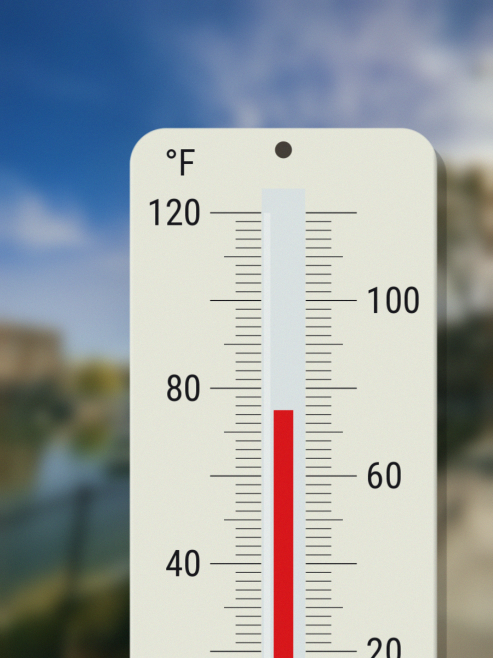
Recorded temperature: 75 (°F)
